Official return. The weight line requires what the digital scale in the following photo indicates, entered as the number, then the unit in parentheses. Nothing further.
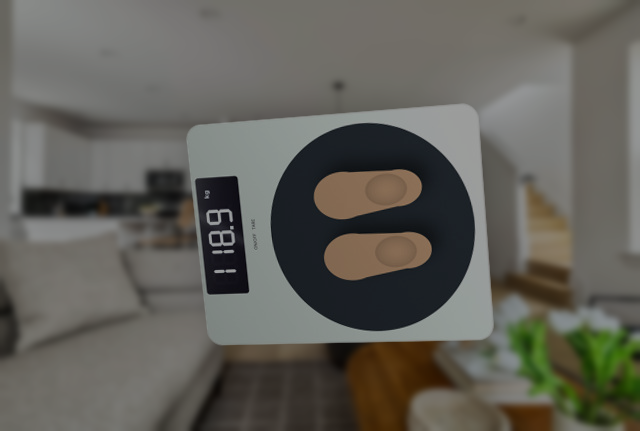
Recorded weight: 118.9 (kg)
